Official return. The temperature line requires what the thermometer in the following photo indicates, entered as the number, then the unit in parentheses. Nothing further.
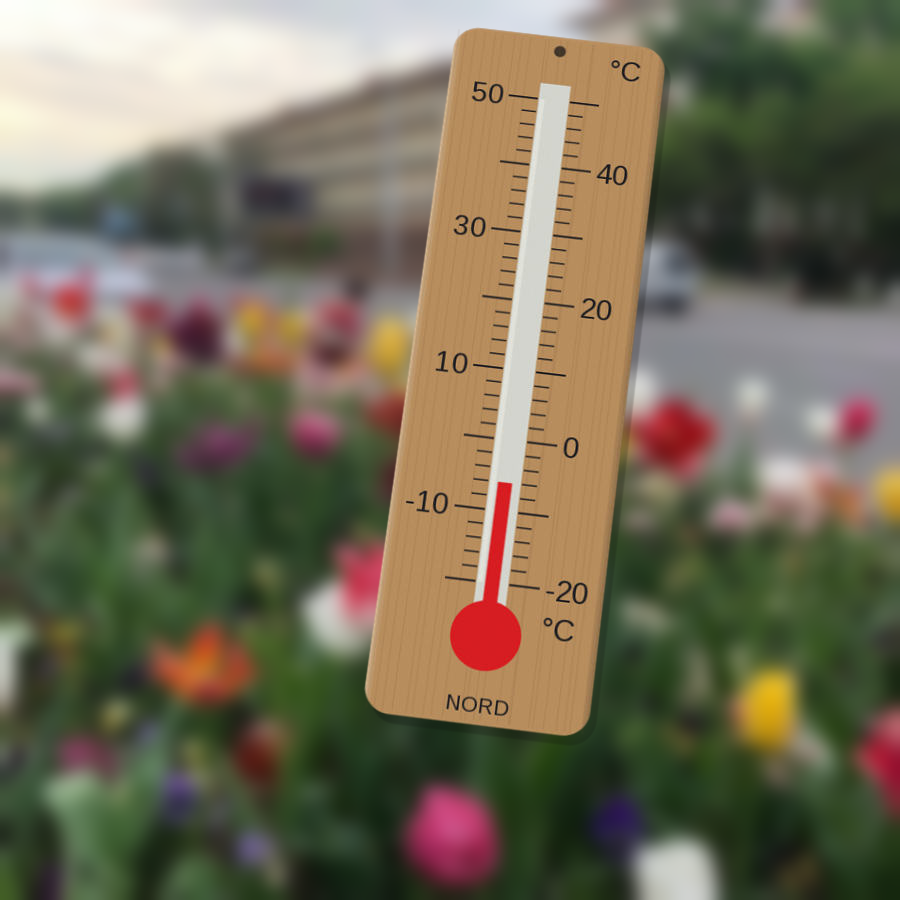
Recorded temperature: -6 (°C)
